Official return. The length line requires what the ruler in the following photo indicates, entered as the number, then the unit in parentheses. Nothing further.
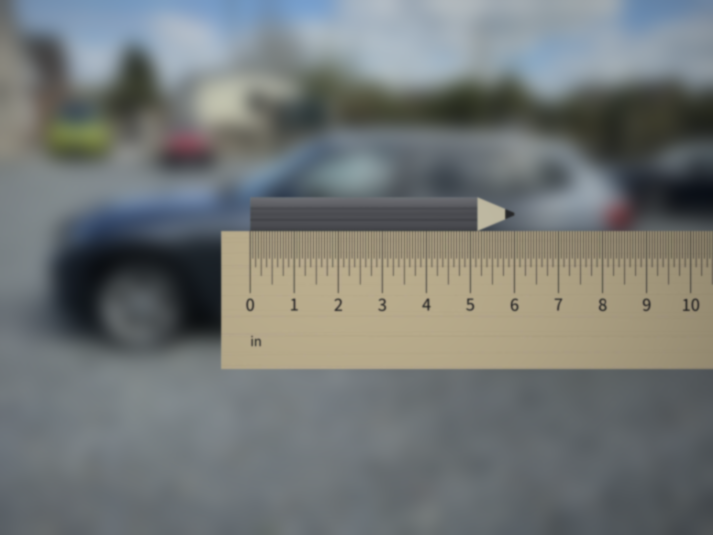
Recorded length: 6 (in)
